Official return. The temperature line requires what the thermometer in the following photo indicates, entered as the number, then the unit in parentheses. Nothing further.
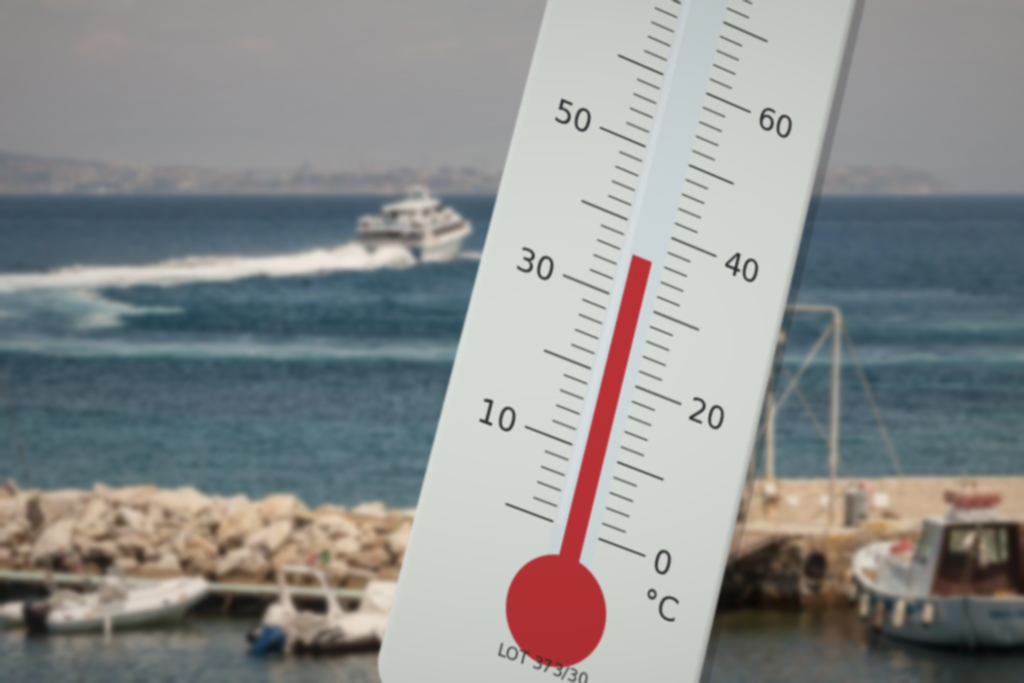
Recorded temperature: 36 (°C)
